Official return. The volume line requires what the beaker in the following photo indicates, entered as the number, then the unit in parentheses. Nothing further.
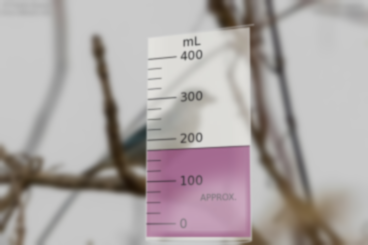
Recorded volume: 175 (mL)
